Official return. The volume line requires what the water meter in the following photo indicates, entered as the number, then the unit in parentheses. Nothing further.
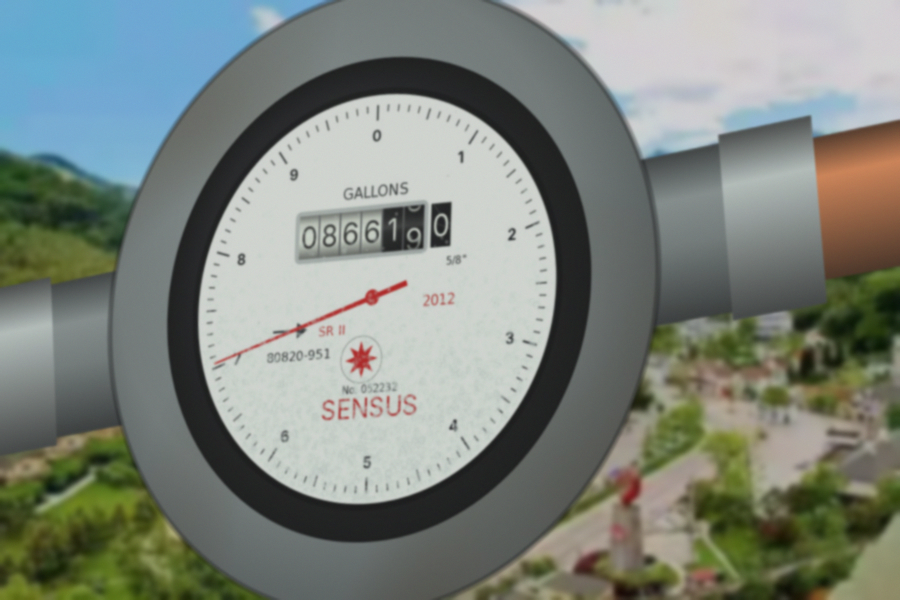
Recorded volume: 866187.0 (gal)
